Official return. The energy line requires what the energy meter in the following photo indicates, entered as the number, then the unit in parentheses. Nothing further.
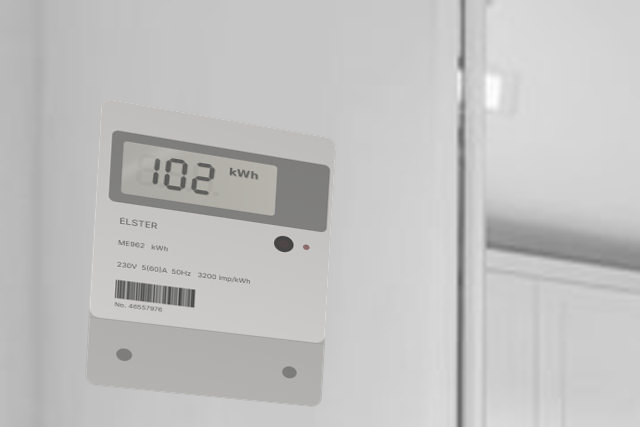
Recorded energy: 102 (kWh)
